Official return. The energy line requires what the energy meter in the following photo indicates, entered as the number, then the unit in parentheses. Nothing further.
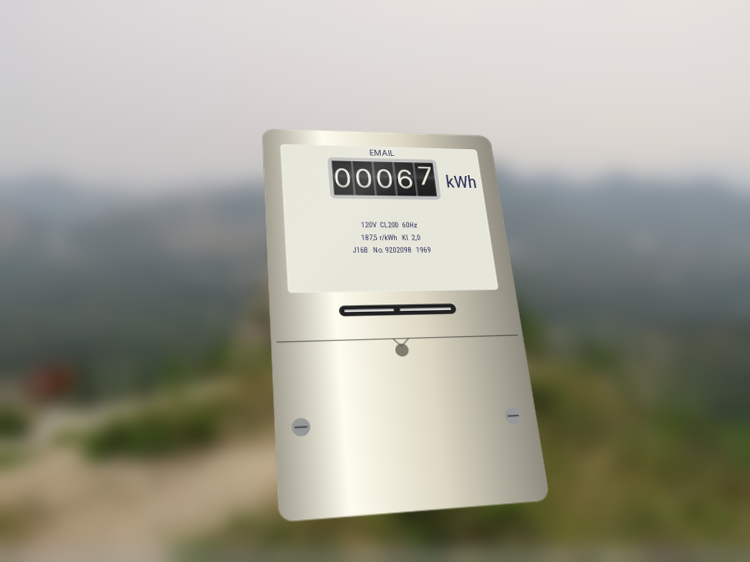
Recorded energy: 67 (kWh)
